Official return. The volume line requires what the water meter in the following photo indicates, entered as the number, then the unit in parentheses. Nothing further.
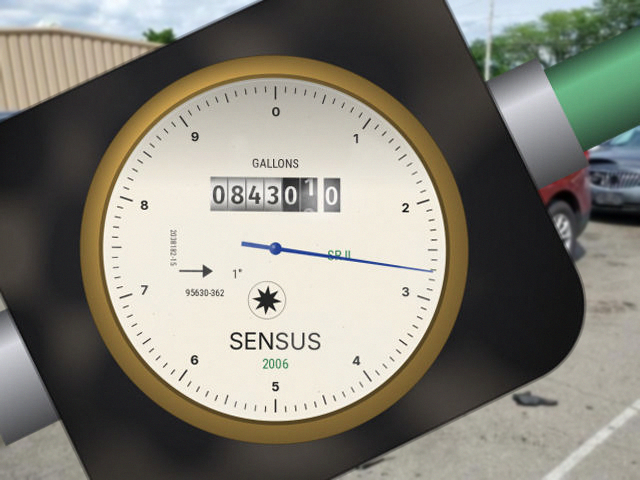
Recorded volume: 843012.7 (gal)
